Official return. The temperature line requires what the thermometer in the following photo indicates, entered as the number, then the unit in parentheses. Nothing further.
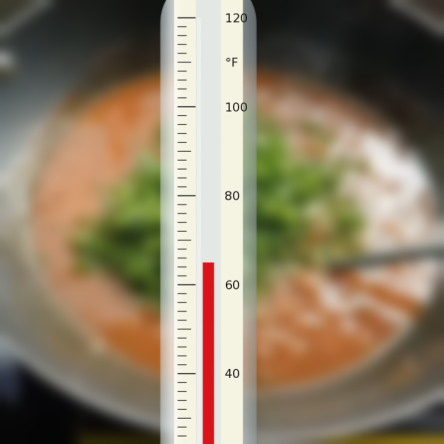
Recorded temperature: 65 (°F)
